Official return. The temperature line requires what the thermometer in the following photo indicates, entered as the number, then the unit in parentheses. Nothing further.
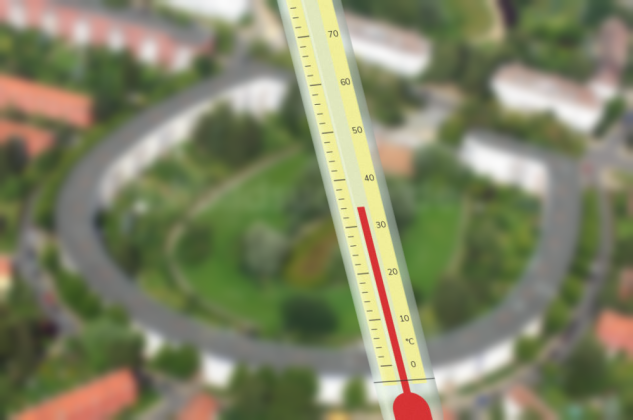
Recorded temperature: 34 (°C)
